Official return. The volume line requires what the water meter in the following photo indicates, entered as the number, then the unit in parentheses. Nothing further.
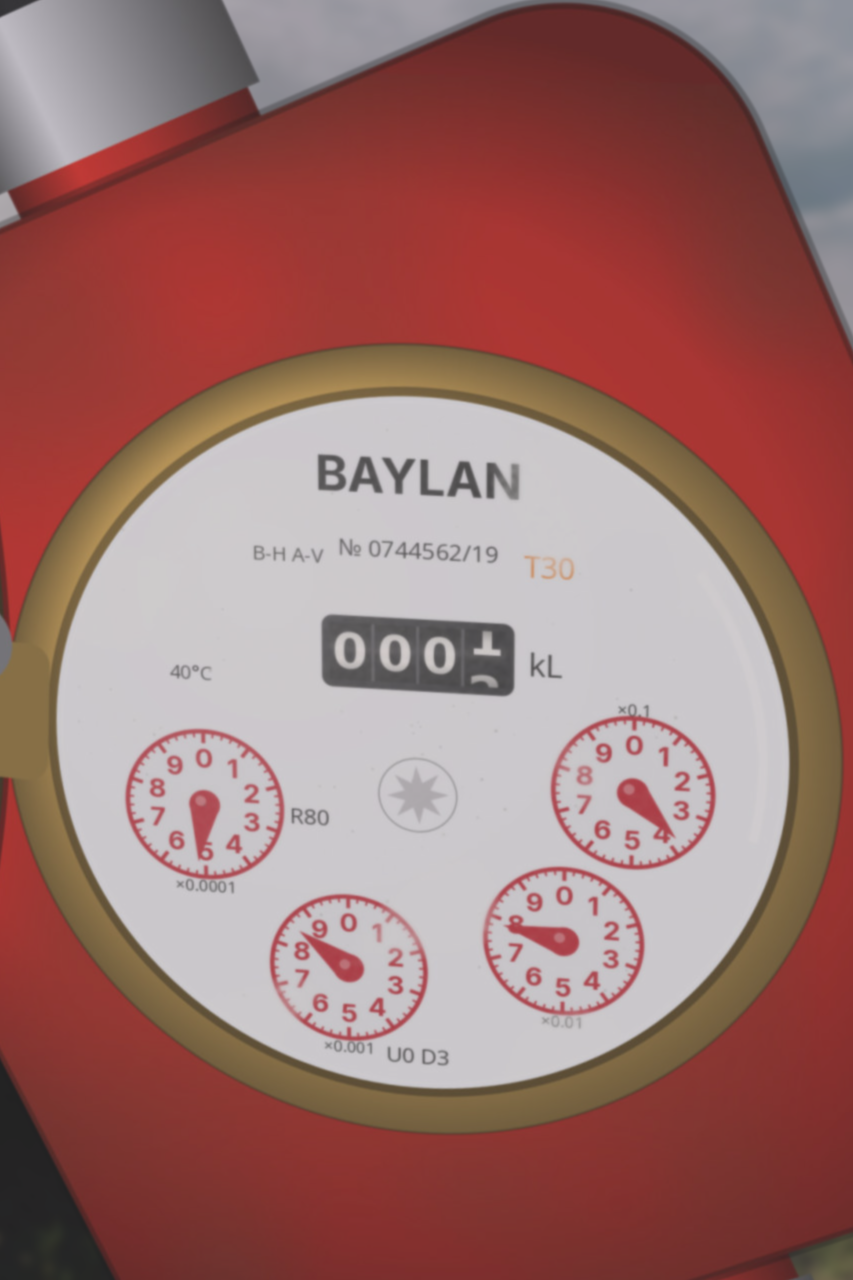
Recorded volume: 1.3785 (kL)
